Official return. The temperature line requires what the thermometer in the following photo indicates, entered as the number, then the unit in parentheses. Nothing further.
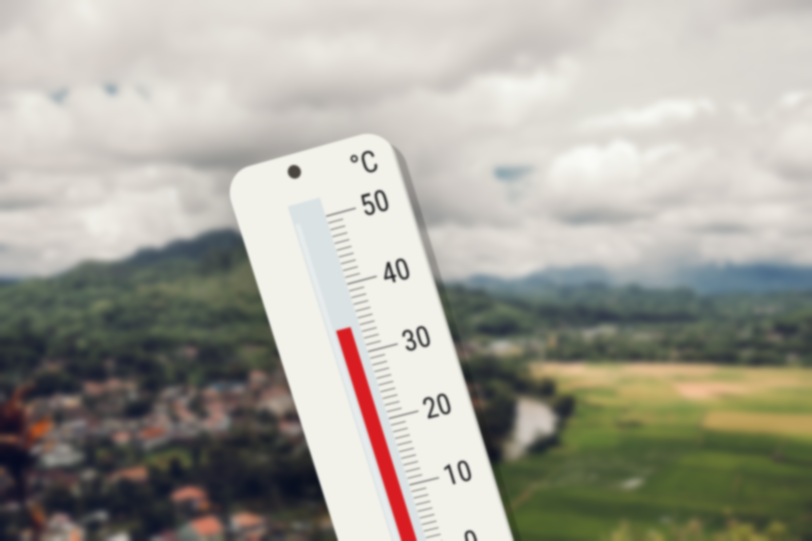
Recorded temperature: 34 (°C)
